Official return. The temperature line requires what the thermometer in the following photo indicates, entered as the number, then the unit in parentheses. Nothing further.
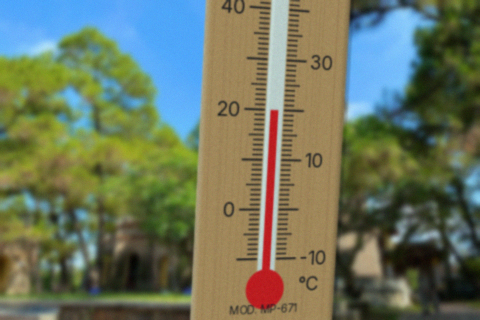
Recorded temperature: 20 (°C)
